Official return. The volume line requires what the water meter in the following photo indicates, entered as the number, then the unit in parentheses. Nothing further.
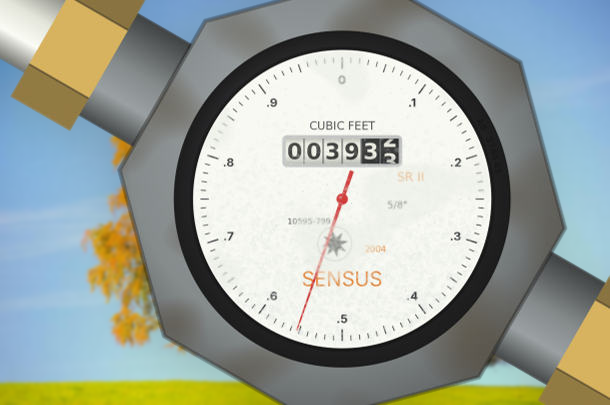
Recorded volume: 3932.55 (ft³)
